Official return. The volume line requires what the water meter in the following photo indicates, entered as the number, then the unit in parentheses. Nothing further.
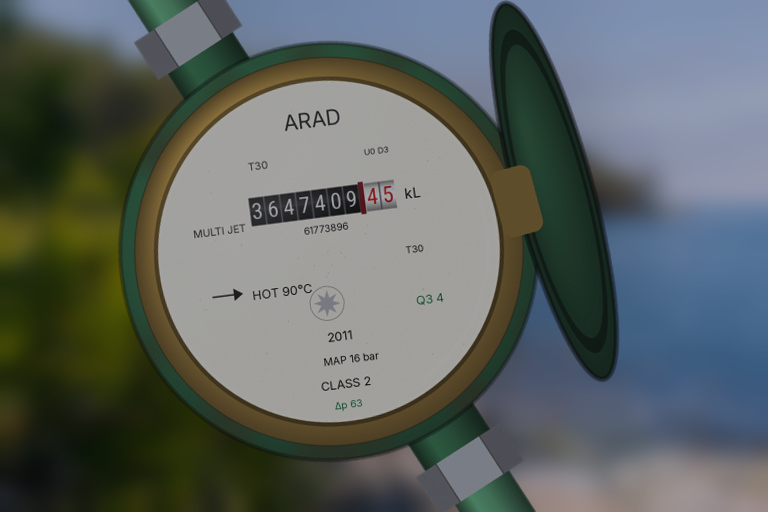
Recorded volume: 3647409.45 (kL)
